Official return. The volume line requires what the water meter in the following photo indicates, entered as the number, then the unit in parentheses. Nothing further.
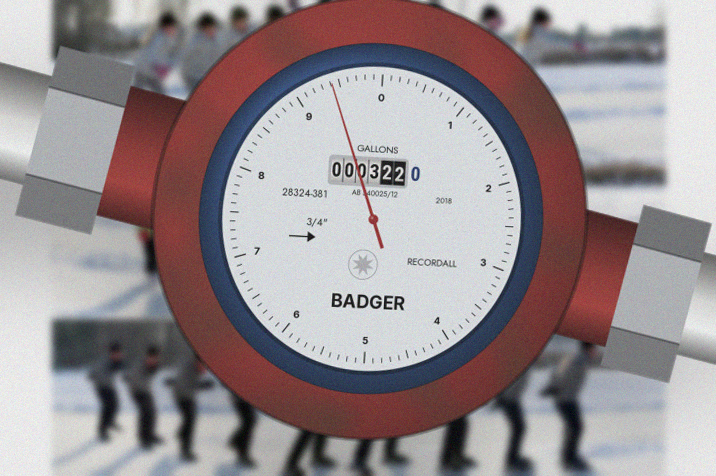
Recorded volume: 3219.4 (gal)
